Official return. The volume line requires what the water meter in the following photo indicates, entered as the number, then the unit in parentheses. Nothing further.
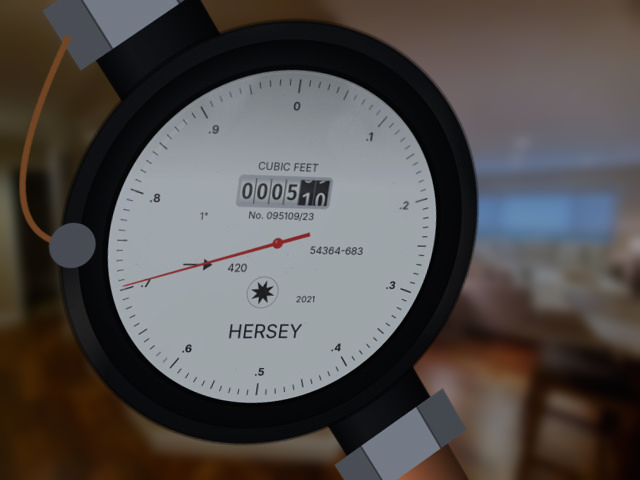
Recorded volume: 509.70 (ft³)
